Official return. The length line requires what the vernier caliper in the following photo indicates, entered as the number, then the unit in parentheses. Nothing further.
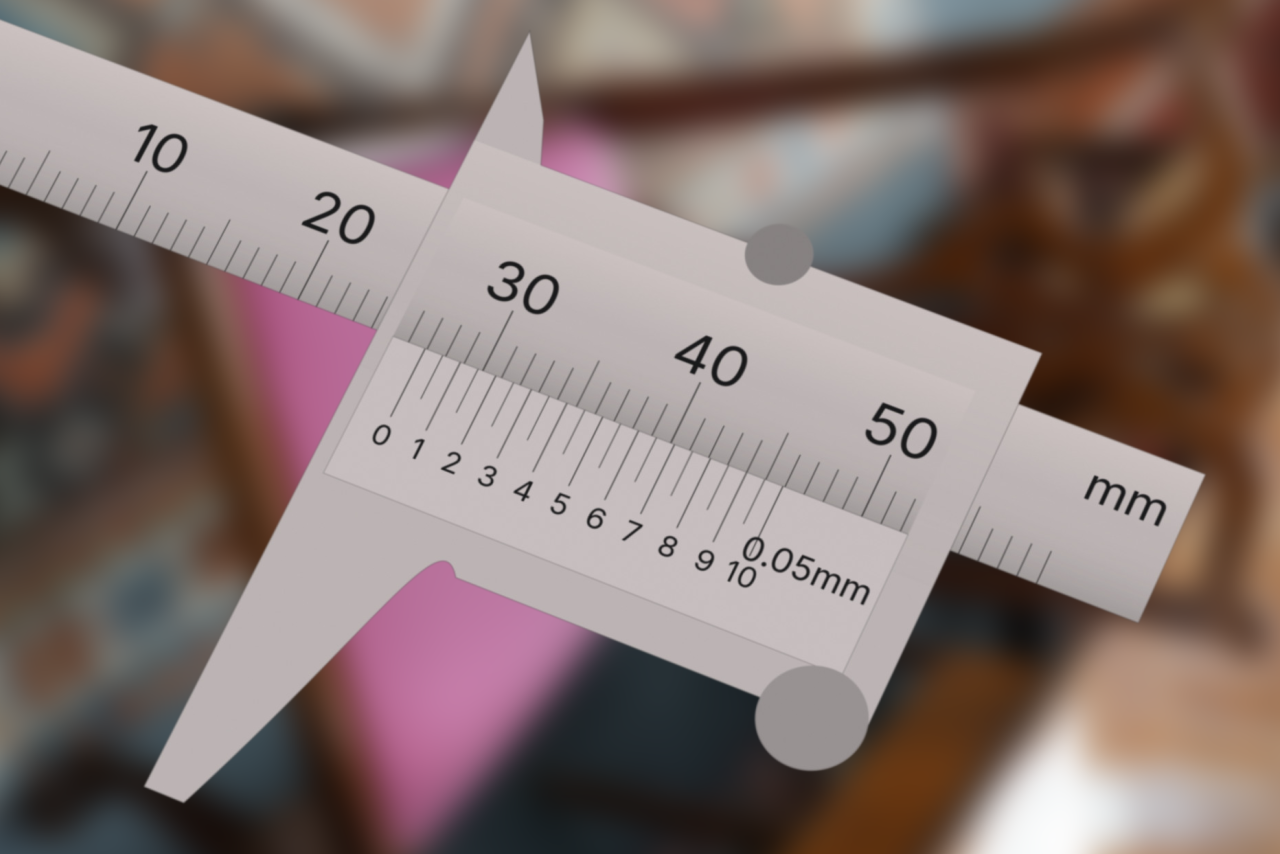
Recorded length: 26.9 (mm)
